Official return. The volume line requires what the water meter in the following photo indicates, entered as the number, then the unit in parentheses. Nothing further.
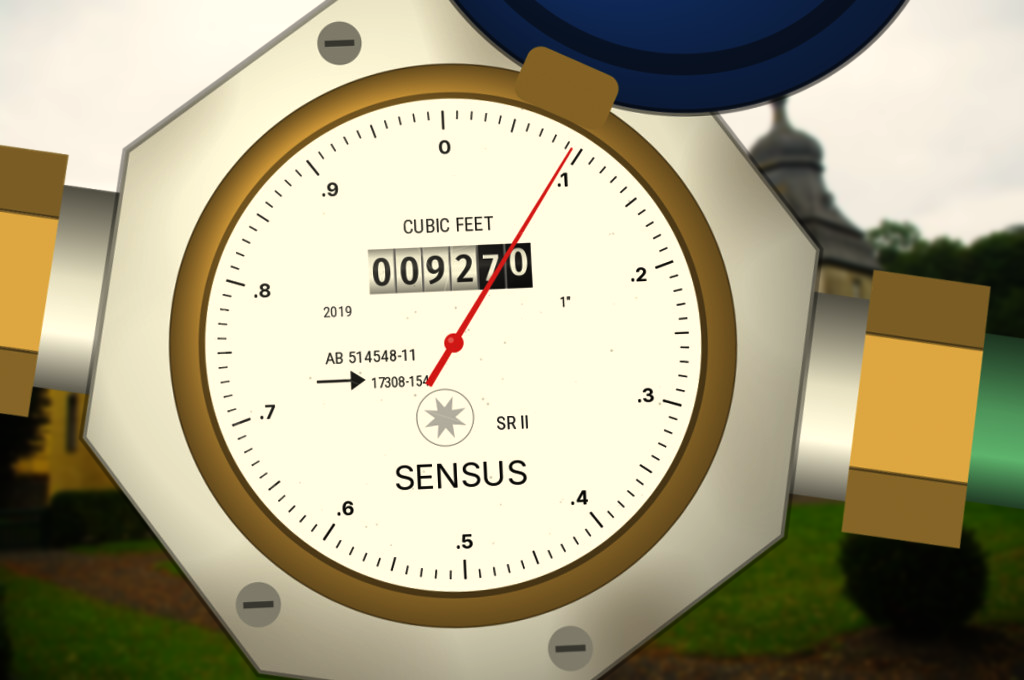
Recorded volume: 9270.09 (ft³)
